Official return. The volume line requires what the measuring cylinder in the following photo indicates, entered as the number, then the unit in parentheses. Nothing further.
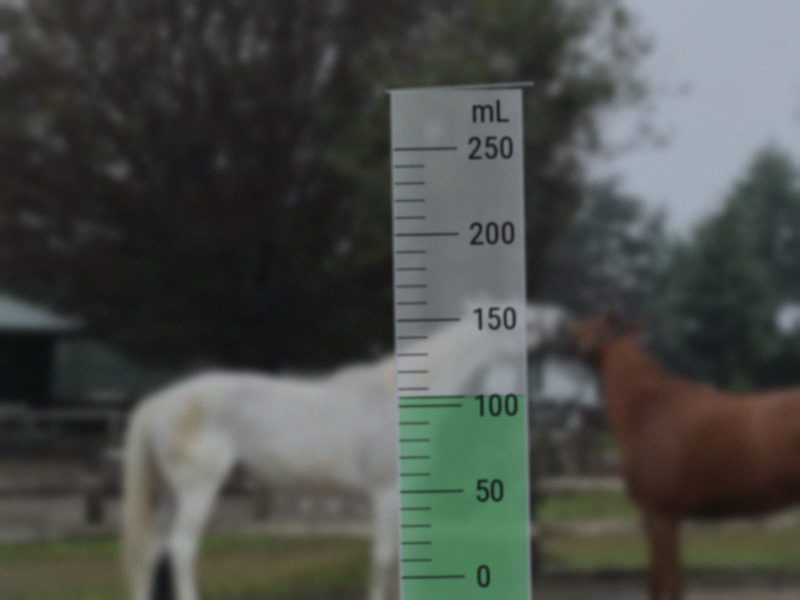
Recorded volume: 105 (mL)
